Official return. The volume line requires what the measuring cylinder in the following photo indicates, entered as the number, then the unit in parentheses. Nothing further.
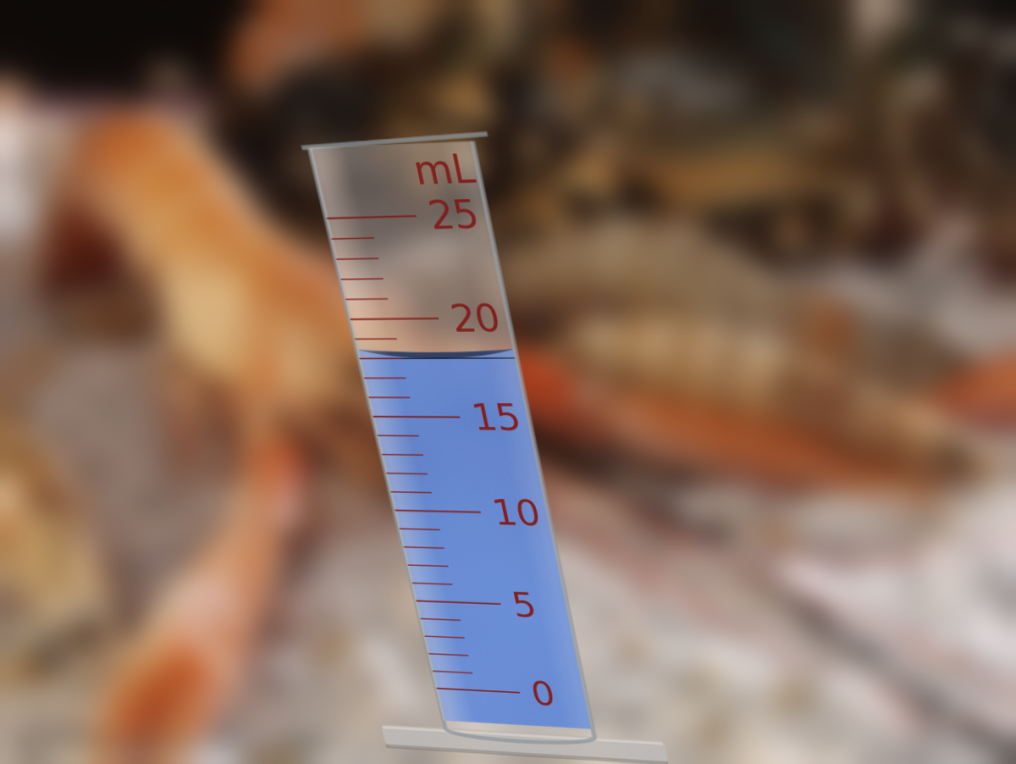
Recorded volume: 18 (mL)
